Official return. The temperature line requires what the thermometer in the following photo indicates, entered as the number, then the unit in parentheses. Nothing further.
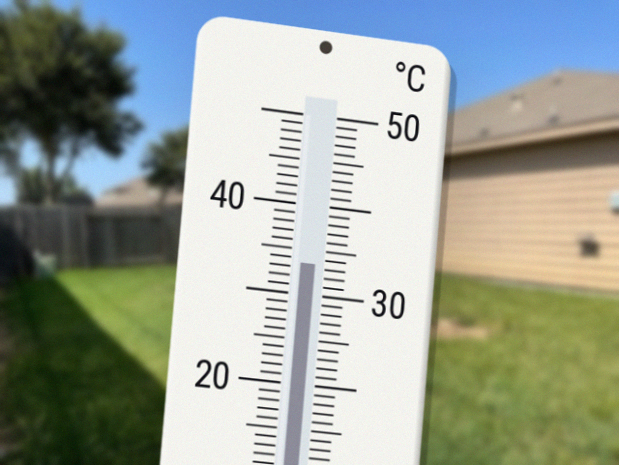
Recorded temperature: 33.5 (°C)
